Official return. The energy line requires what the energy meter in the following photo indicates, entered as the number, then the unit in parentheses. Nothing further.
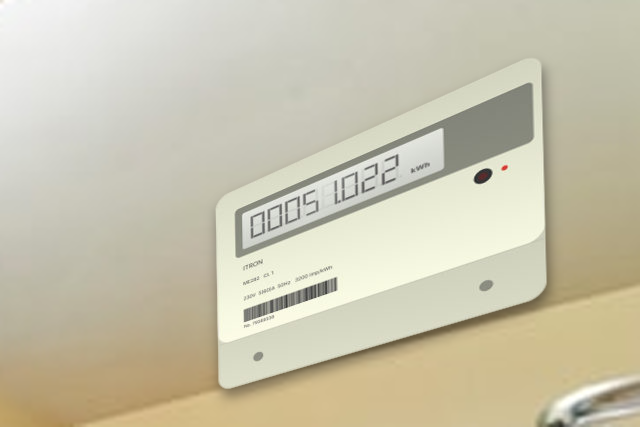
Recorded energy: 51.022 (kWh)
